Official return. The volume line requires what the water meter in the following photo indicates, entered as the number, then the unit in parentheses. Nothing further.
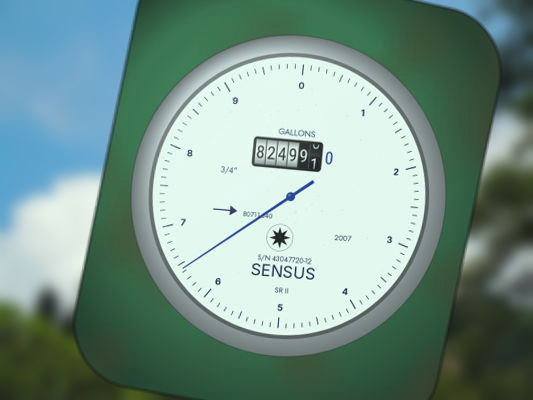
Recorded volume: 8249906.4 (gal)
